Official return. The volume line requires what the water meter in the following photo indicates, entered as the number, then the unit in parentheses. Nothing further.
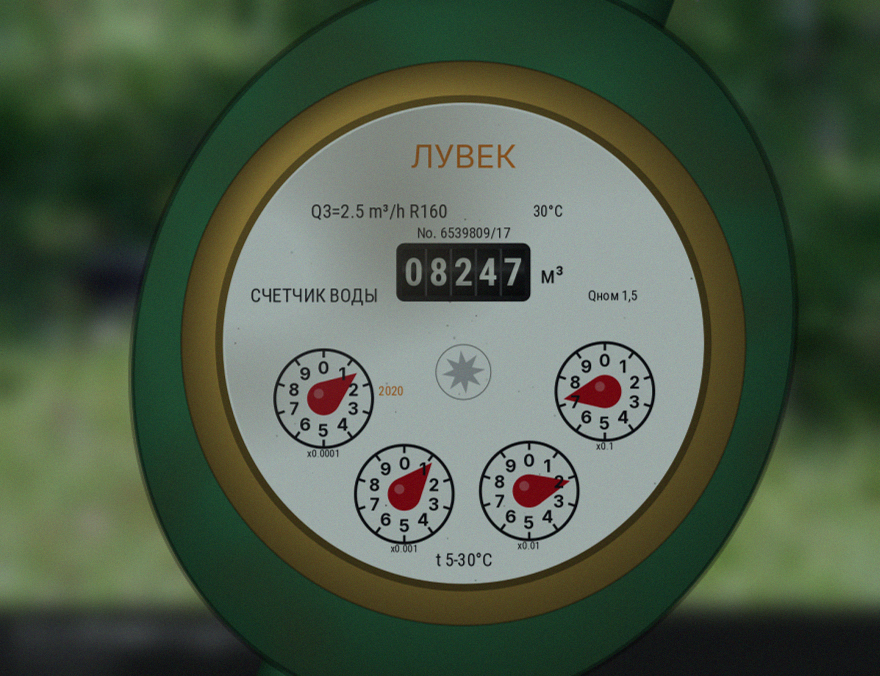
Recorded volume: 8247.7211 (m³)
